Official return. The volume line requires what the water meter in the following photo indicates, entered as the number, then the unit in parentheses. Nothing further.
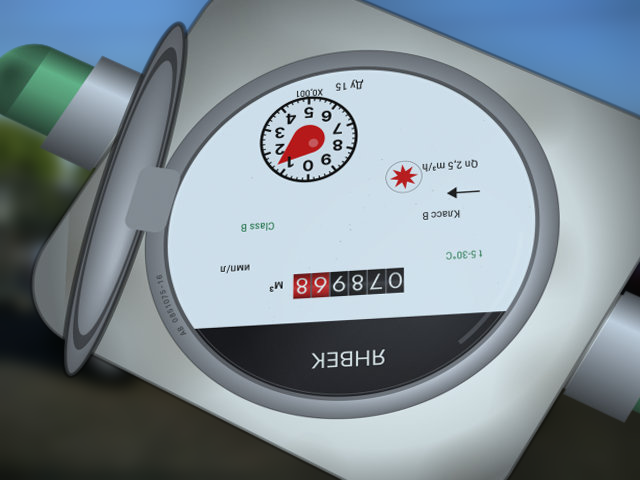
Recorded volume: 789.681 (m³)
